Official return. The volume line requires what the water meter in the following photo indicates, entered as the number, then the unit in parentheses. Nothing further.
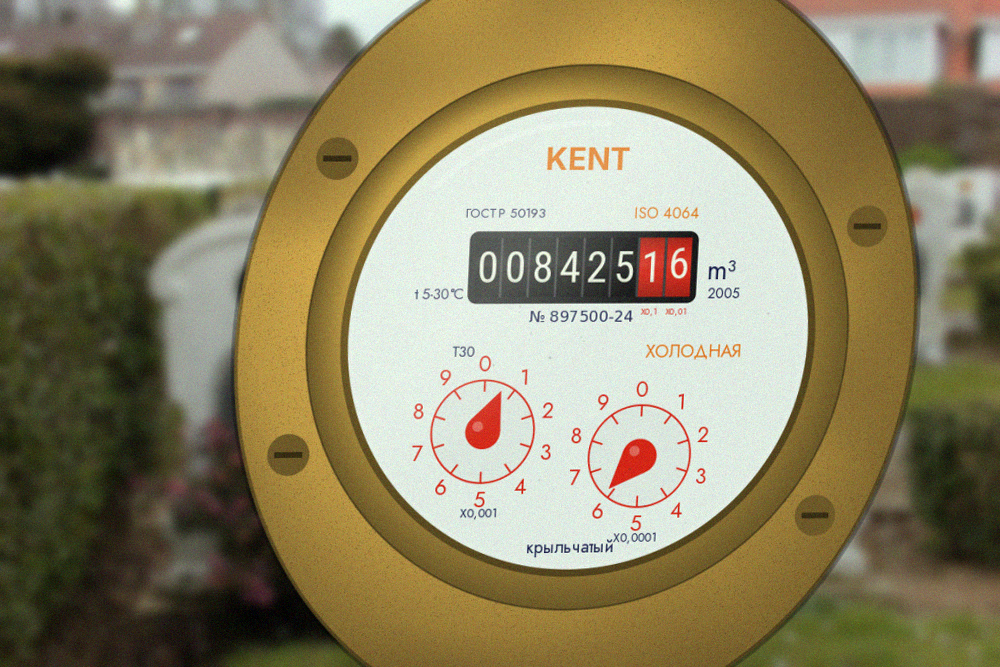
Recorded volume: 8425.1606 (m³)
